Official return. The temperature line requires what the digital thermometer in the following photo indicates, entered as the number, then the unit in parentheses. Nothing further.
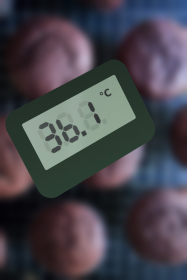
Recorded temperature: 36.1 (°C)
